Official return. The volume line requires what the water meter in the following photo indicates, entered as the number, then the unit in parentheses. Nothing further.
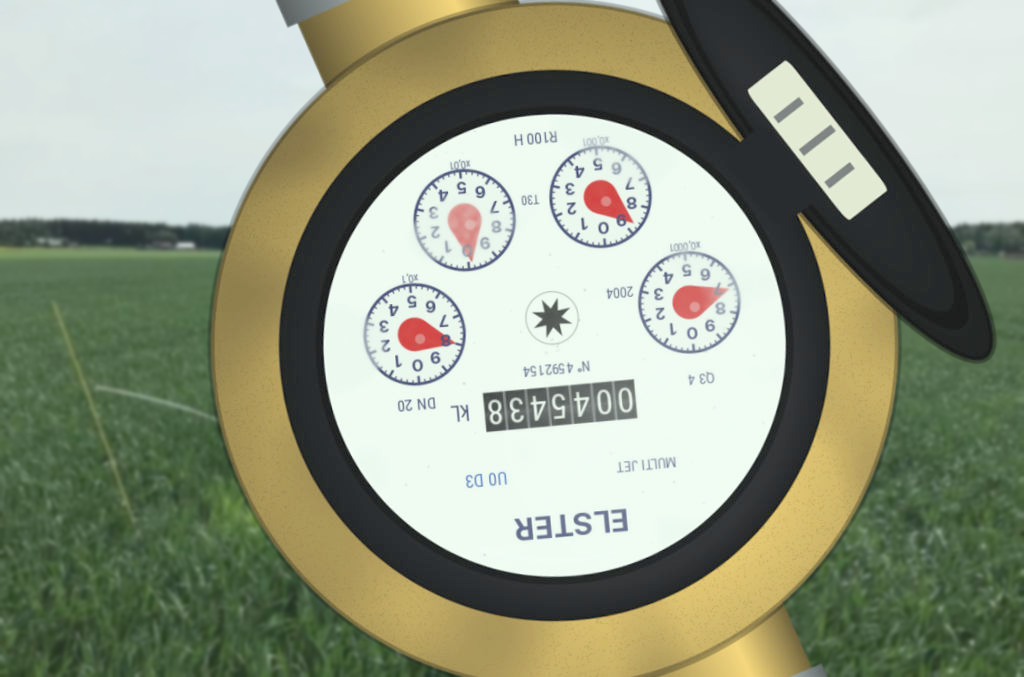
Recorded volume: 45438.7987 (kL)
